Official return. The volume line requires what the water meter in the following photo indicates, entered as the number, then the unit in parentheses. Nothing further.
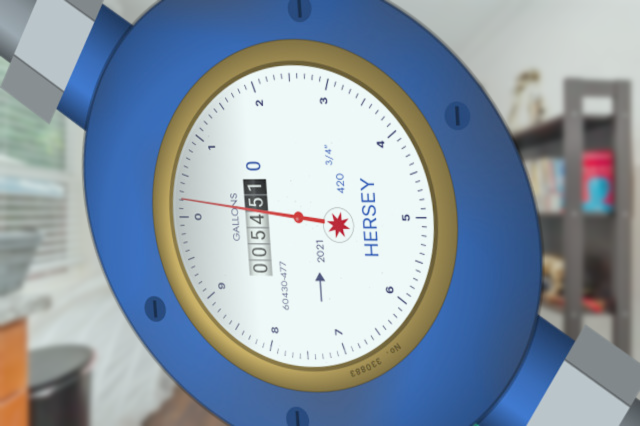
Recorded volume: 54510.2 (gal)
